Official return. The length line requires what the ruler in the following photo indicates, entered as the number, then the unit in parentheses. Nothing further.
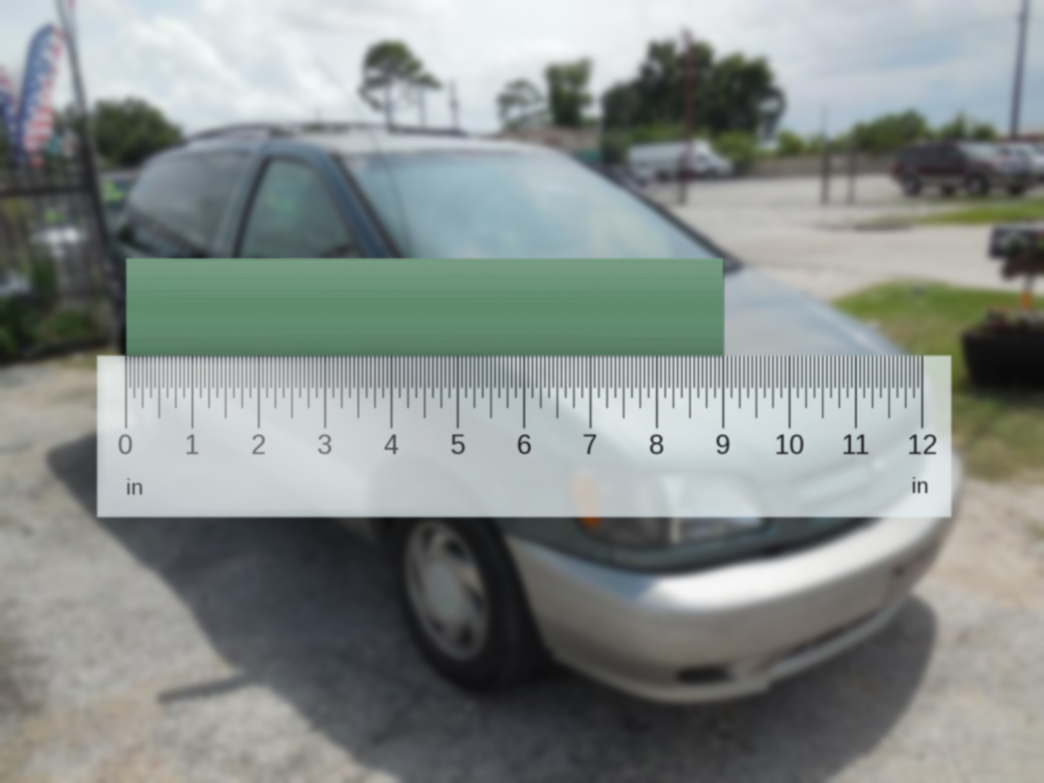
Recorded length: 9 (in)
